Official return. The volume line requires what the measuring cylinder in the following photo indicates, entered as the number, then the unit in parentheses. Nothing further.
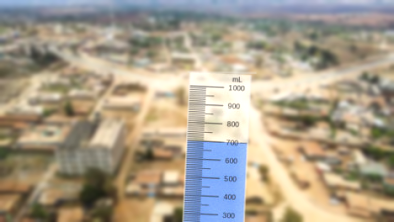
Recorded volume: 700 (mL)
